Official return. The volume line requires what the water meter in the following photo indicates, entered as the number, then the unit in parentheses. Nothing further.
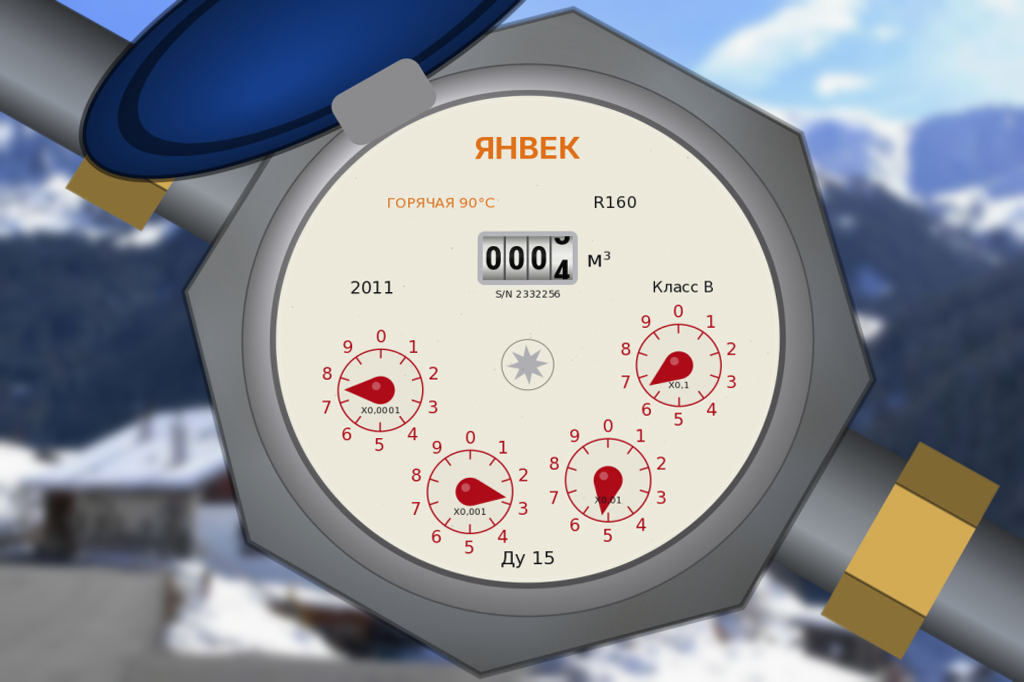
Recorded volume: 3.6527 (m³)
